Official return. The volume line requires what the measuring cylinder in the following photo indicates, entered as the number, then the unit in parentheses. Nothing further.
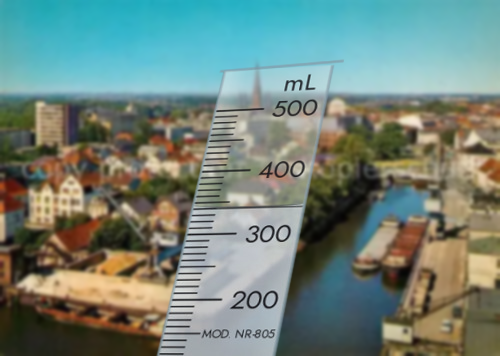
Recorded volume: 340 (mL)
